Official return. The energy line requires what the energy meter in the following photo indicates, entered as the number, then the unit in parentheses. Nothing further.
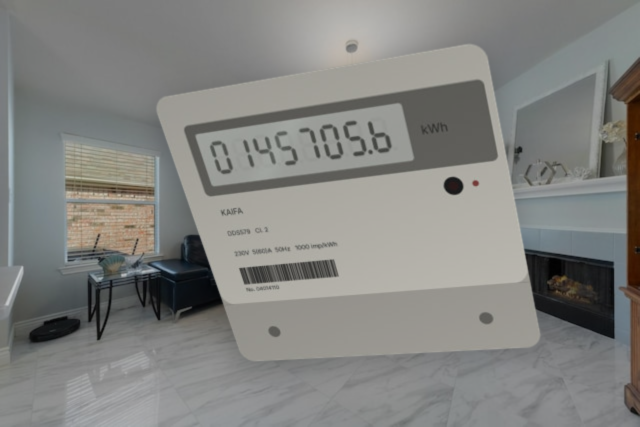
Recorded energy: 145705.6 (kWh)
